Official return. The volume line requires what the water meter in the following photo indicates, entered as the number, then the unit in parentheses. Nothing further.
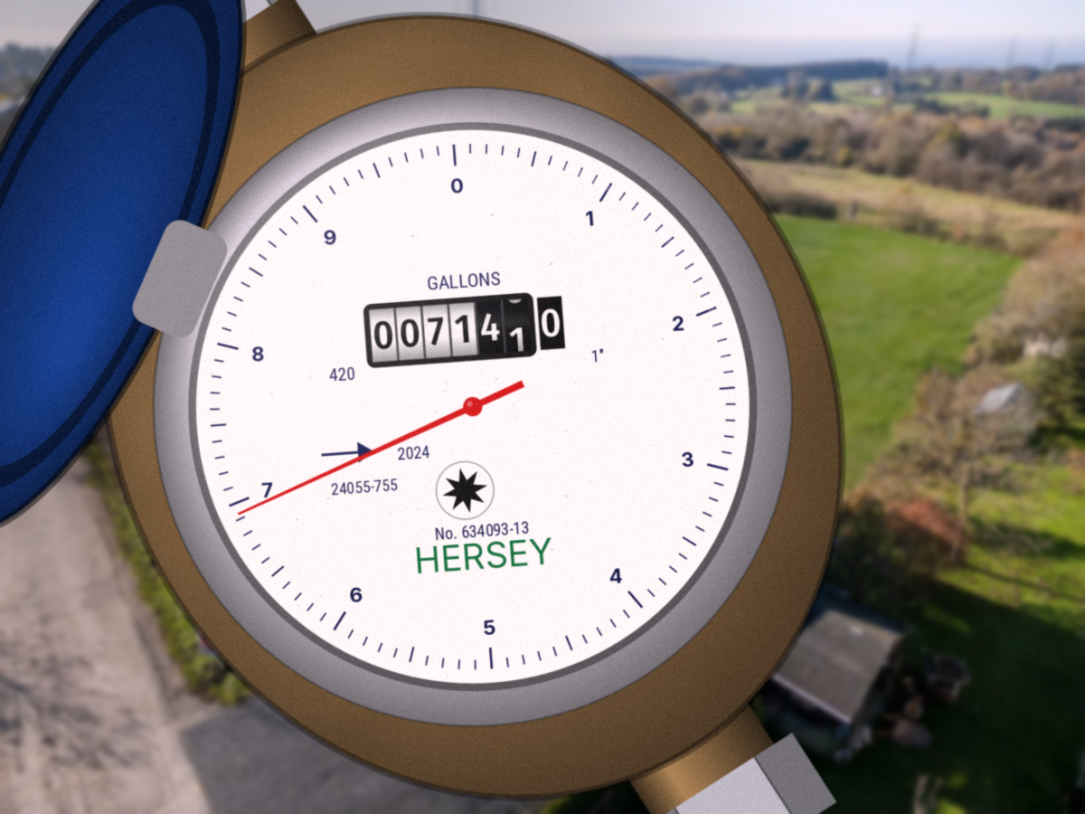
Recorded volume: 71406.9 (gal)
